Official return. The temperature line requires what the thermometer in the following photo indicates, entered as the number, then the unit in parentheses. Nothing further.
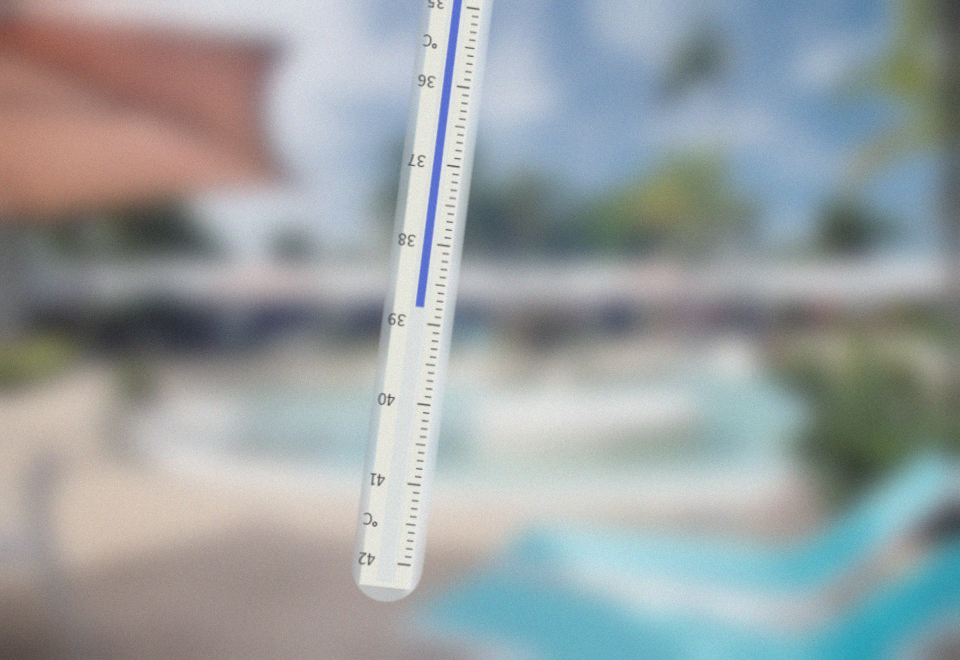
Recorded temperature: 38.8 (°C)
